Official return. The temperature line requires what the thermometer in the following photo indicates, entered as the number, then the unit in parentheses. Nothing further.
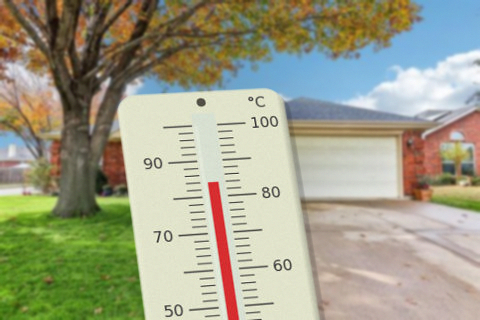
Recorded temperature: 84 (°C)
